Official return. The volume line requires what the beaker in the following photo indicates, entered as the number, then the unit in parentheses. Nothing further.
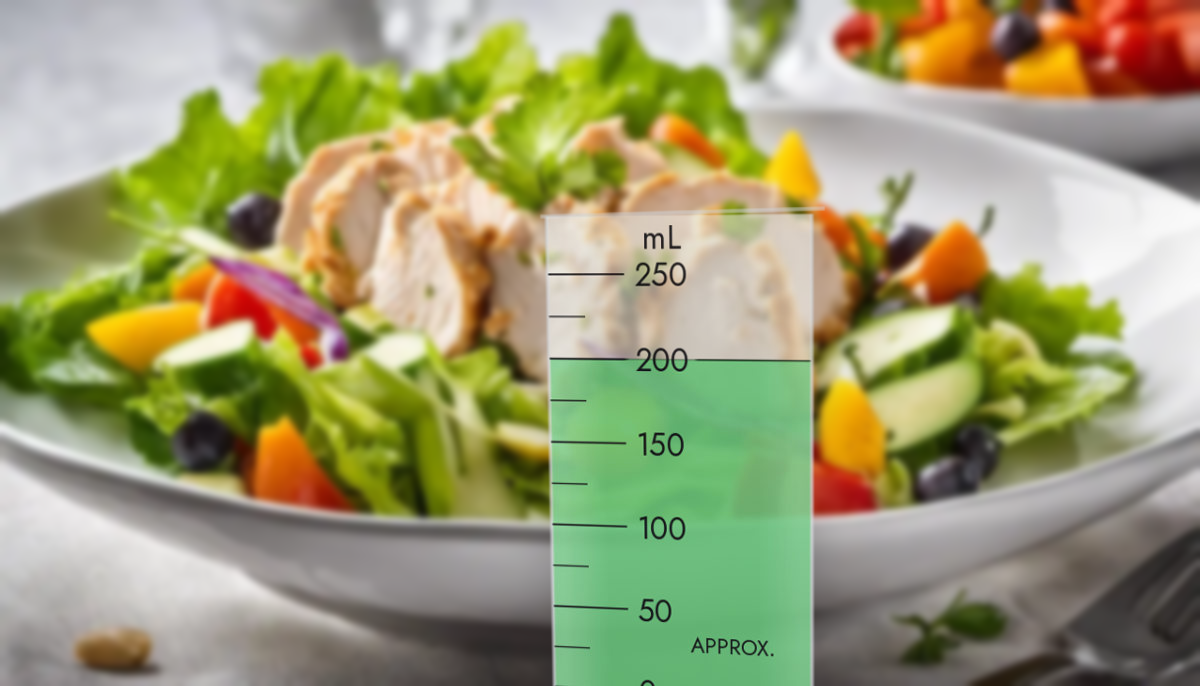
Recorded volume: 200 (mL)
